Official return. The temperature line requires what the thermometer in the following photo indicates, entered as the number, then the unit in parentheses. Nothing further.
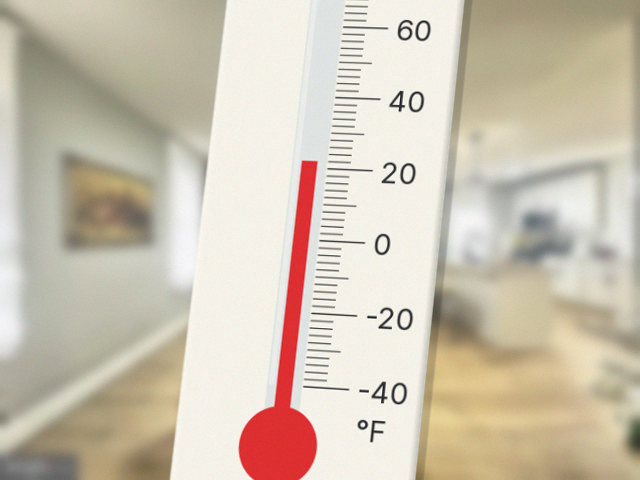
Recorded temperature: 22 (°F)
